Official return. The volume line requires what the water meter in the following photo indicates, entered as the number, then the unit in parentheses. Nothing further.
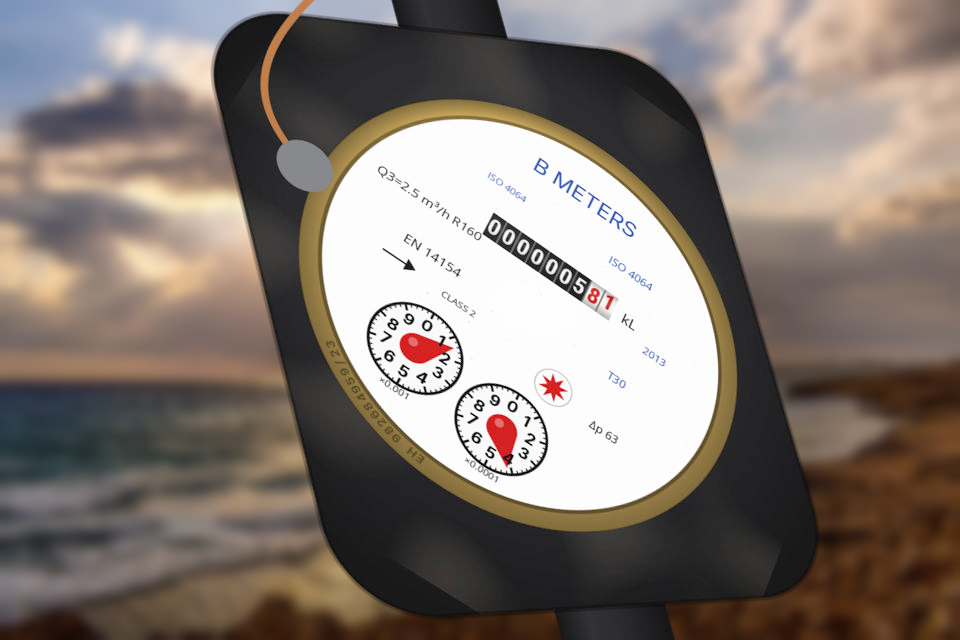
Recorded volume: 5.8114 (kL)
